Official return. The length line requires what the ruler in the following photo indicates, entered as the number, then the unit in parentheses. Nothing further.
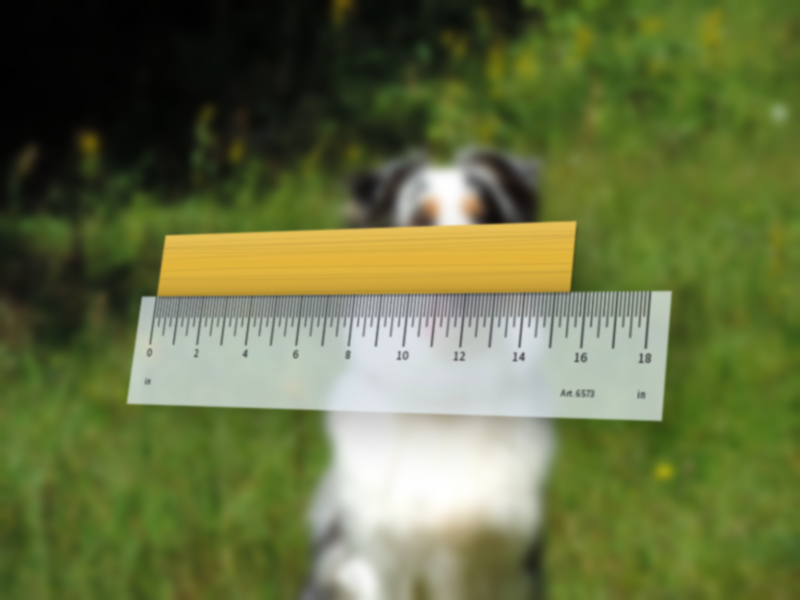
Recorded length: 15.5 (in)
